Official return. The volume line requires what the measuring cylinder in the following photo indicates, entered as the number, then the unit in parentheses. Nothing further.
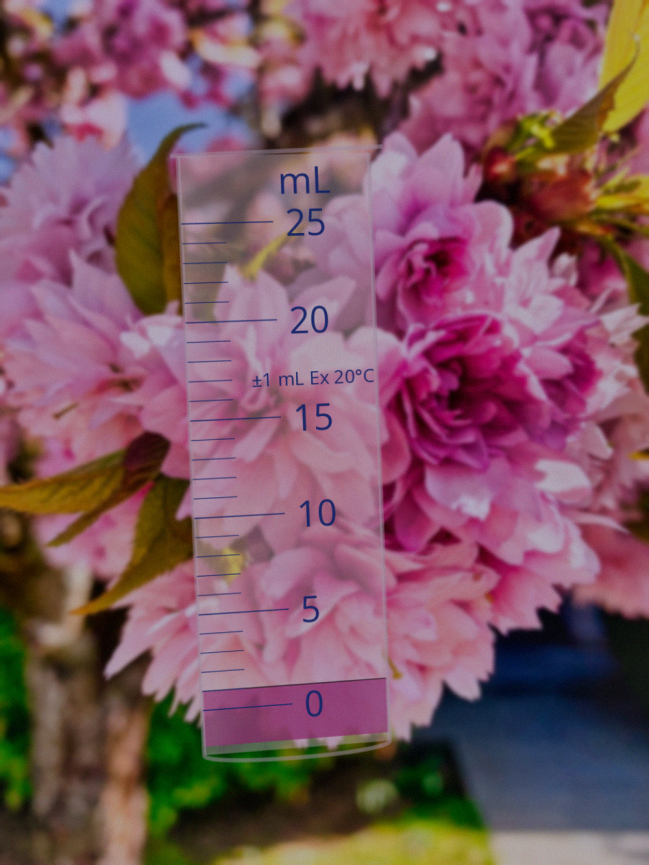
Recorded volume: 1 (mL)
